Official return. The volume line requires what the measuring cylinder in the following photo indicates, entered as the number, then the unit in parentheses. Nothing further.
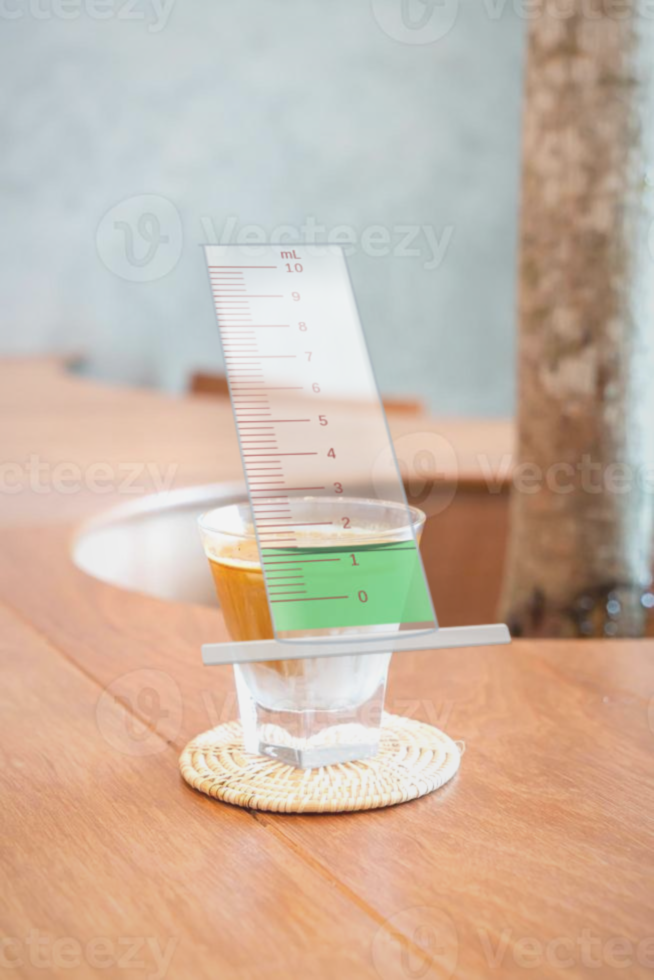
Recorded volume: 1.2 (mL)
